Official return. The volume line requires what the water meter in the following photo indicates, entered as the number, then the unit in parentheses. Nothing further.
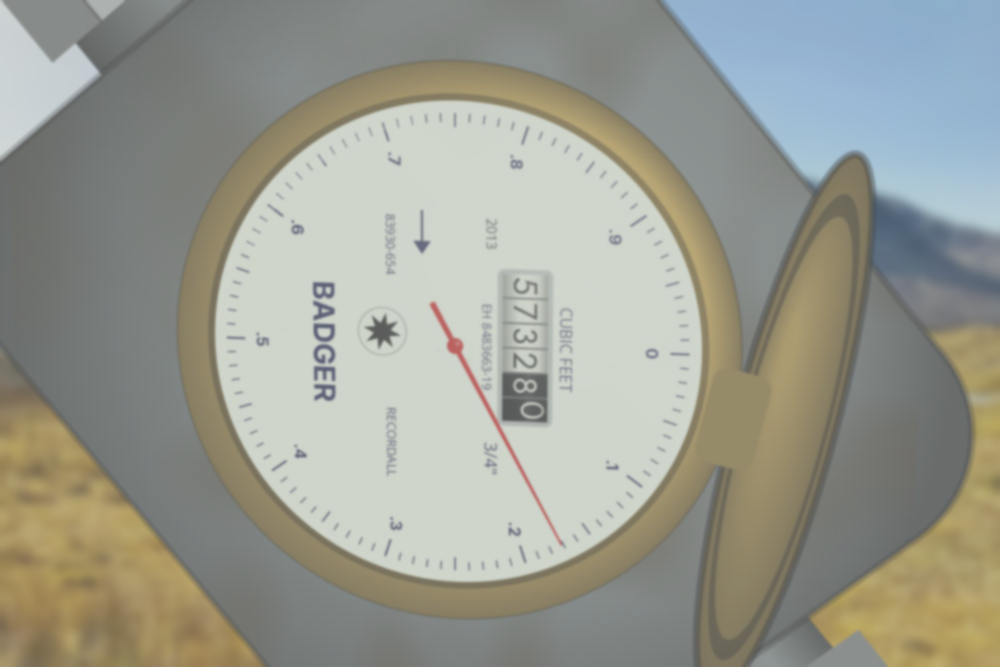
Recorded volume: 573280.17 (ft³)
